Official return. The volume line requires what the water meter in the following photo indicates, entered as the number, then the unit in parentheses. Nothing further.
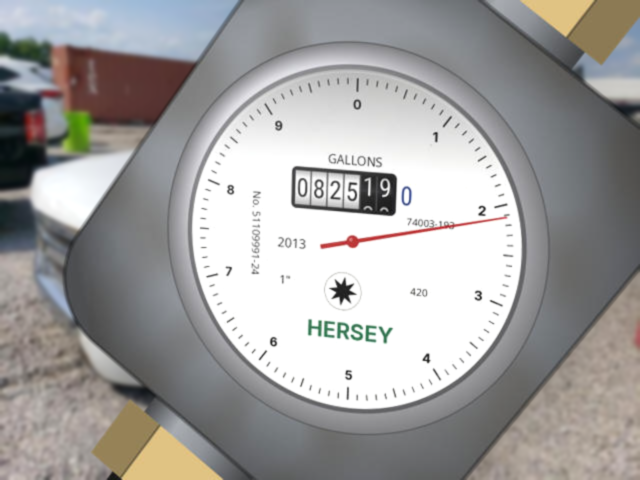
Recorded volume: 825192.1 (gal)
